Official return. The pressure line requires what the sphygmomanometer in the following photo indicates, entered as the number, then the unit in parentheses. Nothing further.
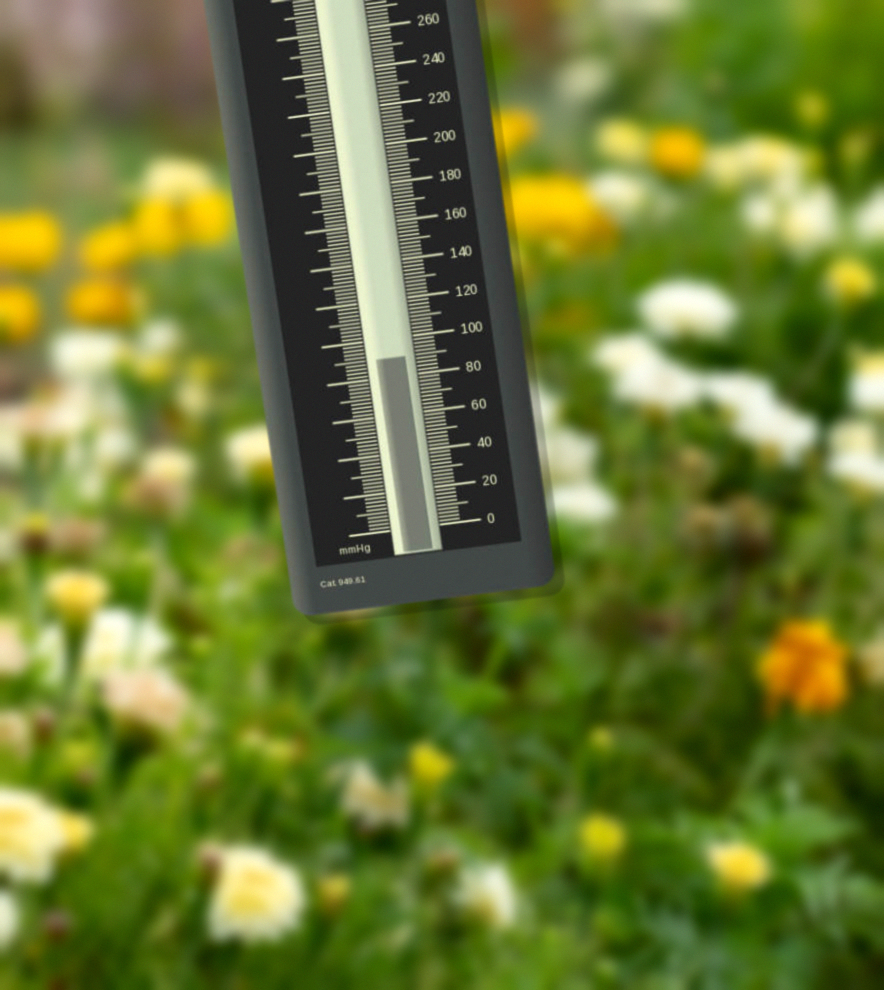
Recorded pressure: 90 (mmHg)
